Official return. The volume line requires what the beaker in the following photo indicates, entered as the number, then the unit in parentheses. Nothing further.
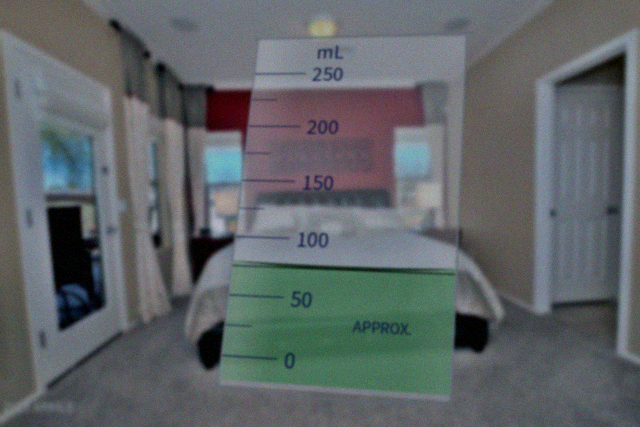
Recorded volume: 75 (mL)
